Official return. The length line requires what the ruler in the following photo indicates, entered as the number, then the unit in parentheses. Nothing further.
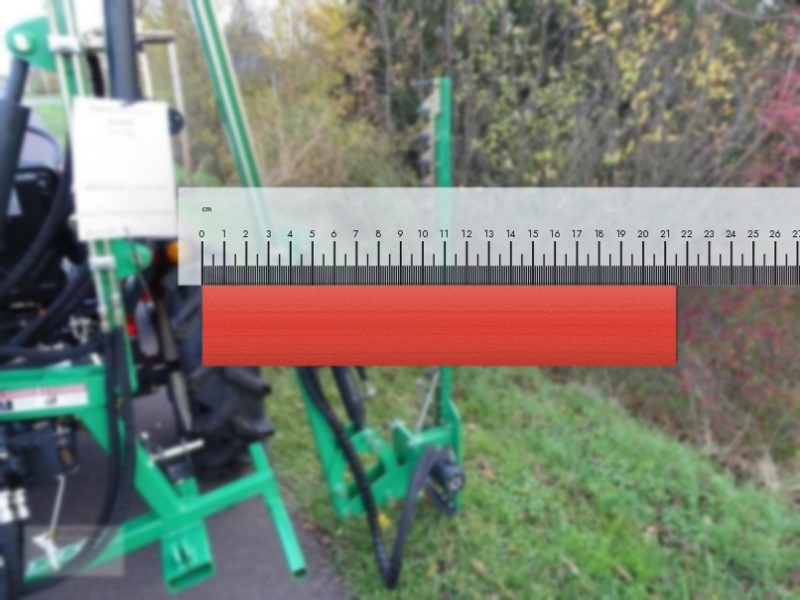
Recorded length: 21.5 (cm)
